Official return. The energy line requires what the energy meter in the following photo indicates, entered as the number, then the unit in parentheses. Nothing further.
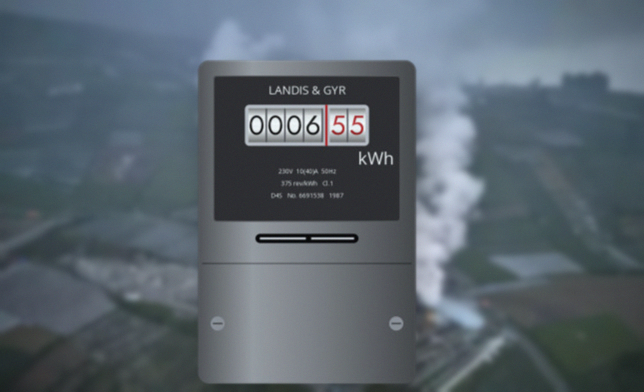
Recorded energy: 6.55 (kWh)
